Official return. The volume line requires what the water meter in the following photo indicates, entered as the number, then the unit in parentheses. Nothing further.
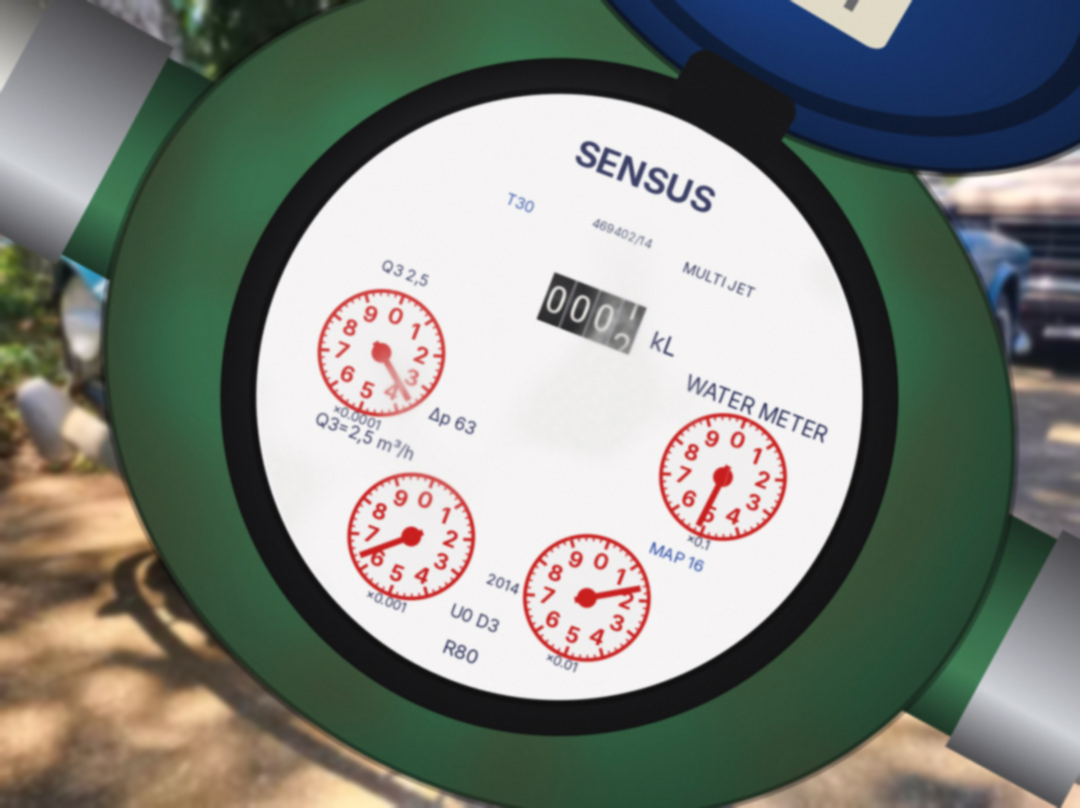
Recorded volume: 1.5163 (kL)
